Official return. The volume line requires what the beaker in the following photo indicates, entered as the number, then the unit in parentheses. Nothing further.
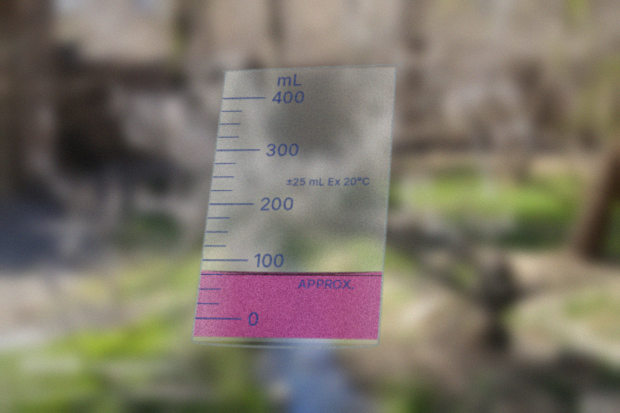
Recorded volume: 75 (mL)
